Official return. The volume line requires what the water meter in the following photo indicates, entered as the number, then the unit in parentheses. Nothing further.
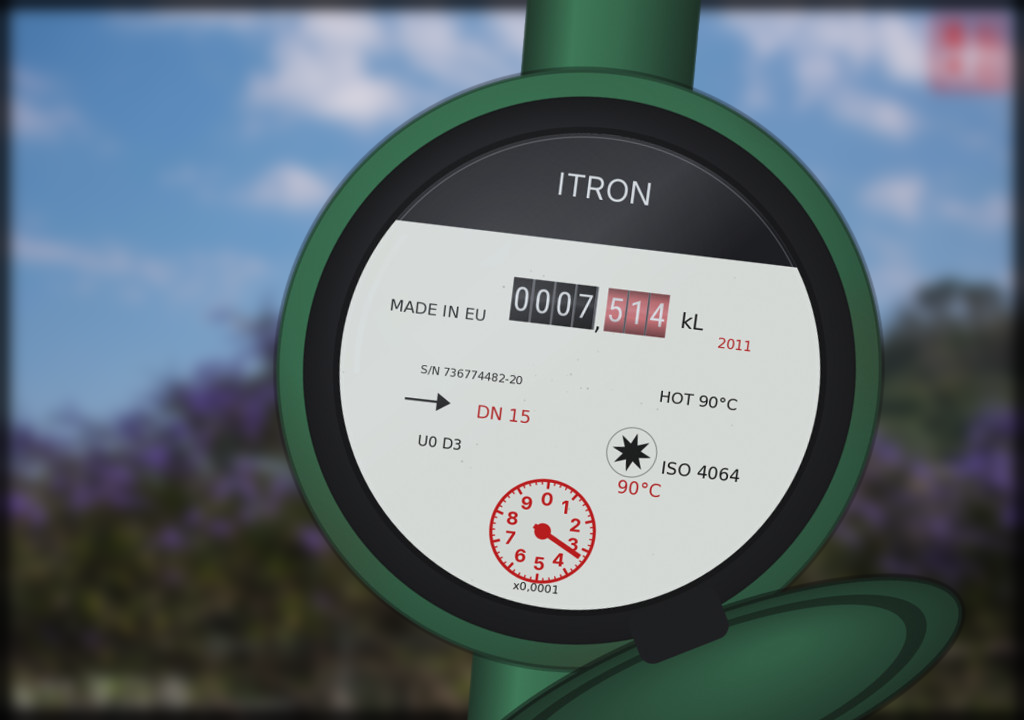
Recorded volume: 7.5143 (kL)
